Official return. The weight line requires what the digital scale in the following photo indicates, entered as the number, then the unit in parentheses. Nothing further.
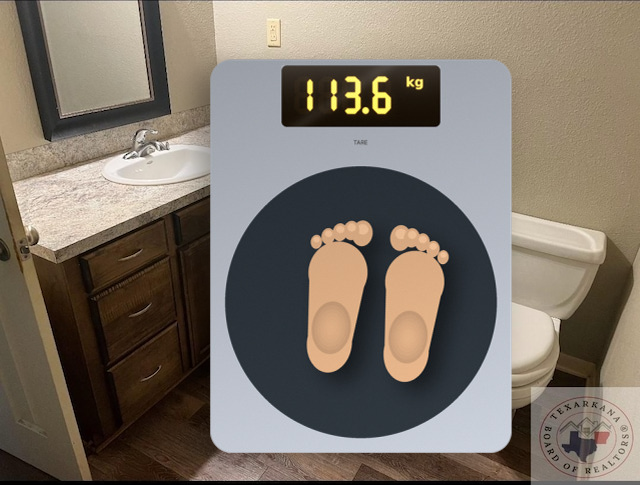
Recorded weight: 113.6 (kg)
